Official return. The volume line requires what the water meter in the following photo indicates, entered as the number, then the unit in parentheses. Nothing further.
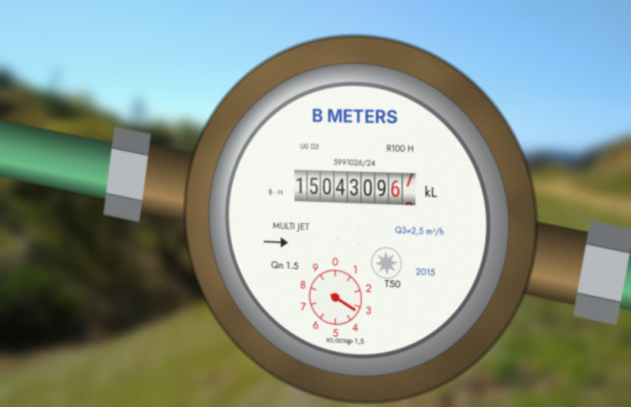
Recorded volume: 1504309.673 (kL)
